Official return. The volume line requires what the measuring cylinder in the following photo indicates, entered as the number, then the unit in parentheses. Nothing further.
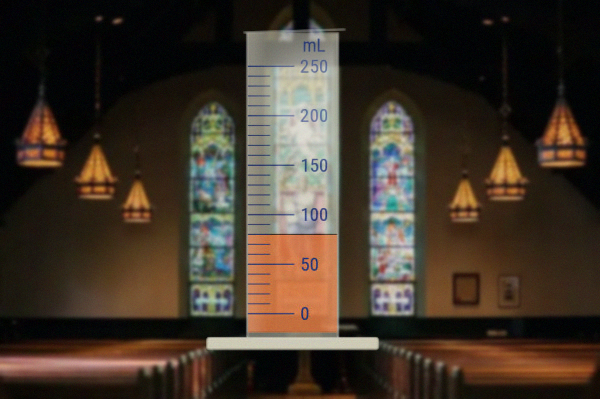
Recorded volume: 80 (mL)
